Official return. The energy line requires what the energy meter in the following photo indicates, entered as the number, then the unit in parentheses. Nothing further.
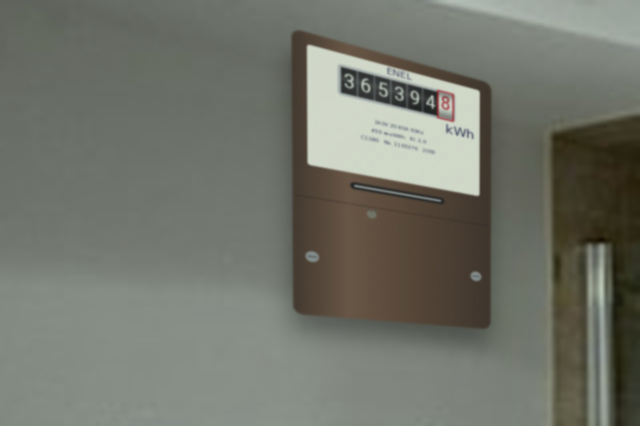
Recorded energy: 365394.8 (kWh)
